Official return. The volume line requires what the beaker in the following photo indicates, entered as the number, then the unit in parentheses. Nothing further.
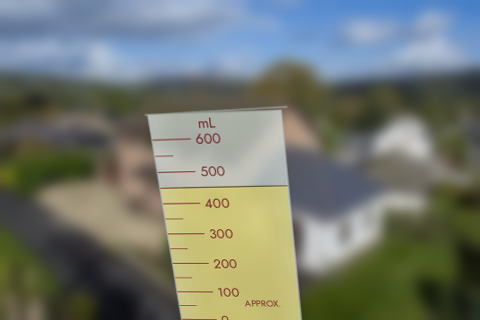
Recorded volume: 450 (mL)
